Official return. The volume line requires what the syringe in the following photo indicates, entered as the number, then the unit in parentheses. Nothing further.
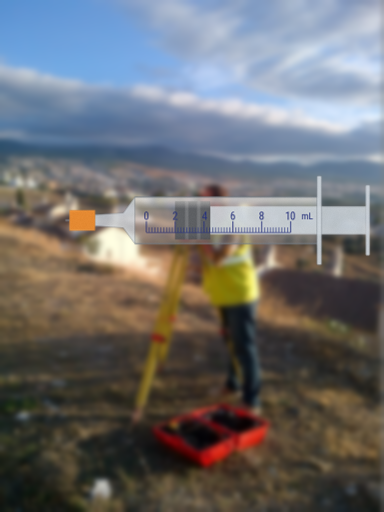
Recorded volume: 2 (mL)
